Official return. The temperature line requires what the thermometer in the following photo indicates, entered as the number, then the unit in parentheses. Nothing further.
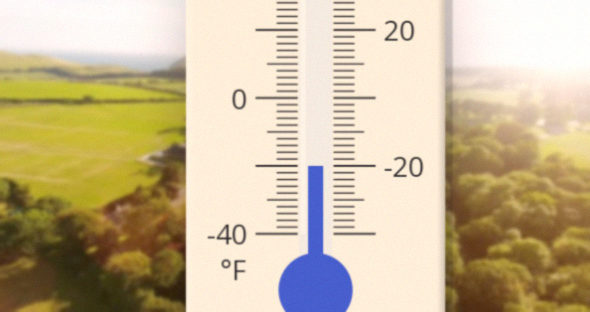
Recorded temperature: -20 (°F)
